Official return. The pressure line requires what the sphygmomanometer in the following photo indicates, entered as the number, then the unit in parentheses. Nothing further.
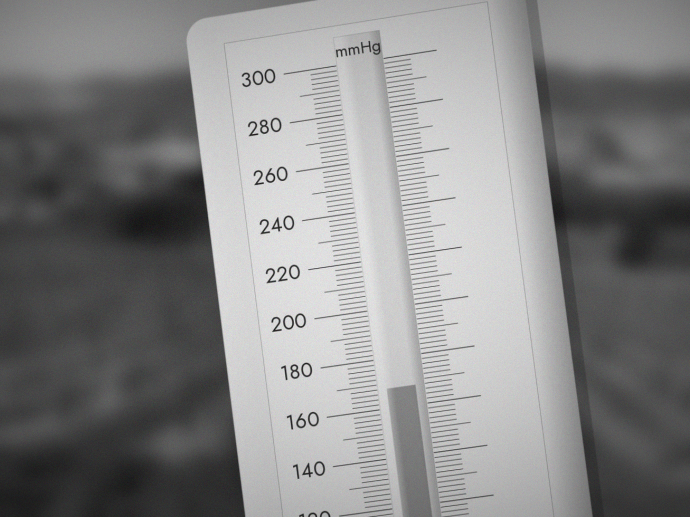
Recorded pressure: 168 (mmHg)
